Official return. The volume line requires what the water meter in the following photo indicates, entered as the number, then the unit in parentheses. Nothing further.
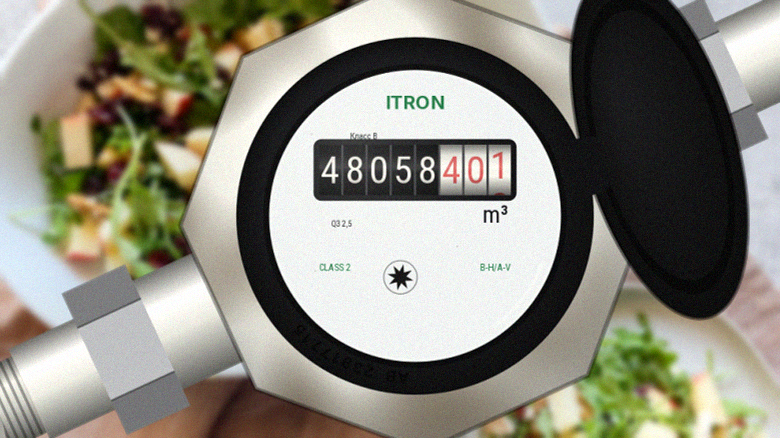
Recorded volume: 48058.401 (m³)
